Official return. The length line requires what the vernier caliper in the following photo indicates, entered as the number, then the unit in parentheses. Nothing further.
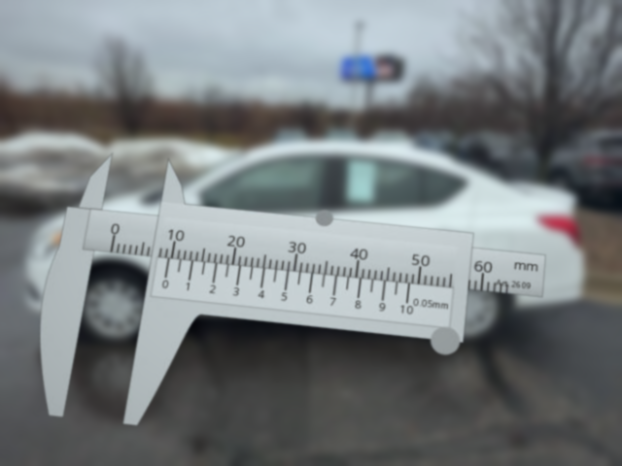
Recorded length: 9.5 (mm)
